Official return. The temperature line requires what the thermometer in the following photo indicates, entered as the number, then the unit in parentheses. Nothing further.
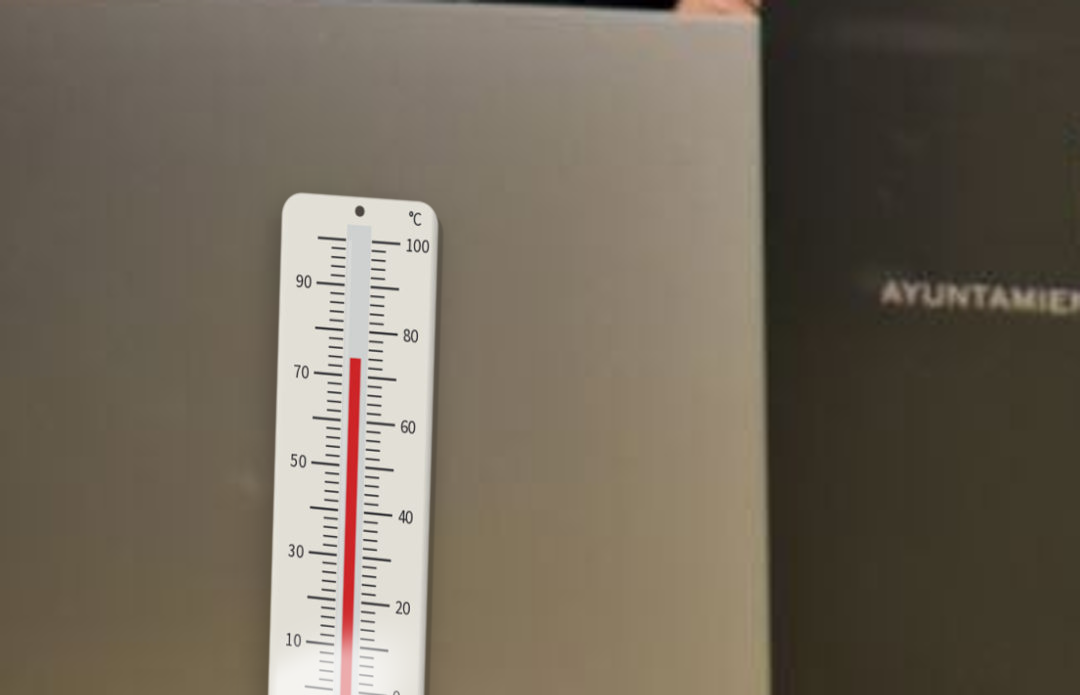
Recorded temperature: 74 (°C)
